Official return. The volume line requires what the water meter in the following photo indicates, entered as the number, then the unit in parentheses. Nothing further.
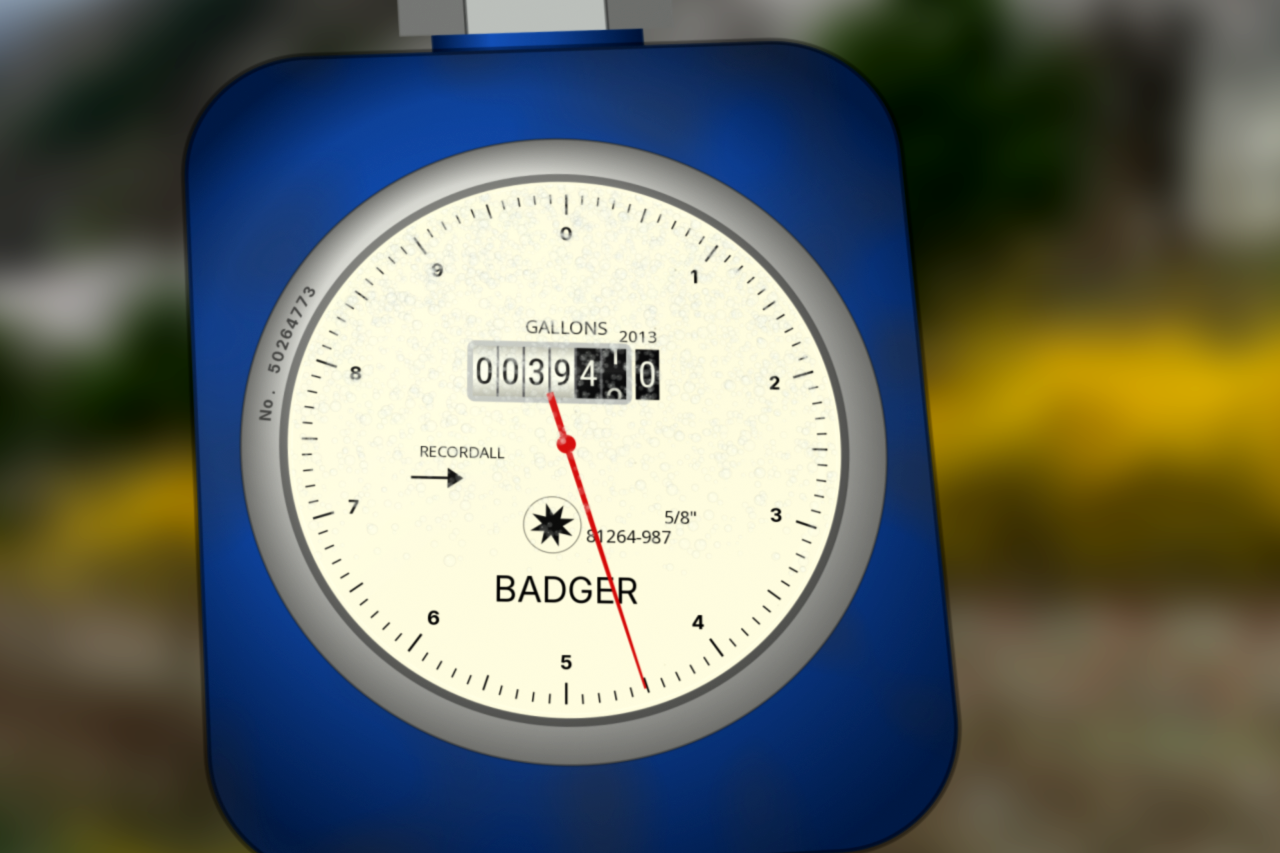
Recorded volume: 39414.5 (gal)
